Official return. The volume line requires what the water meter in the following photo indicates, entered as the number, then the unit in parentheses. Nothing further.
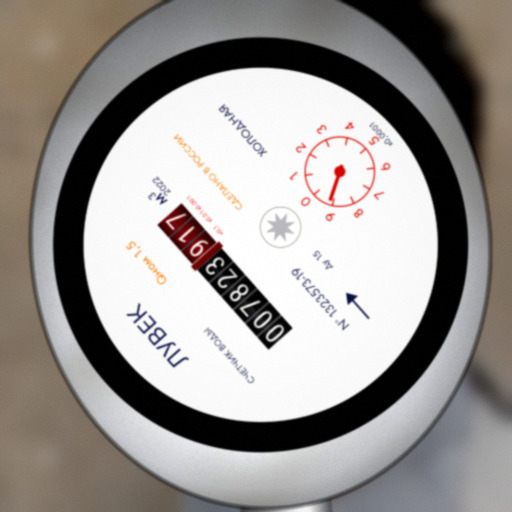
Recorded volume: 7823.9169 (m³)
